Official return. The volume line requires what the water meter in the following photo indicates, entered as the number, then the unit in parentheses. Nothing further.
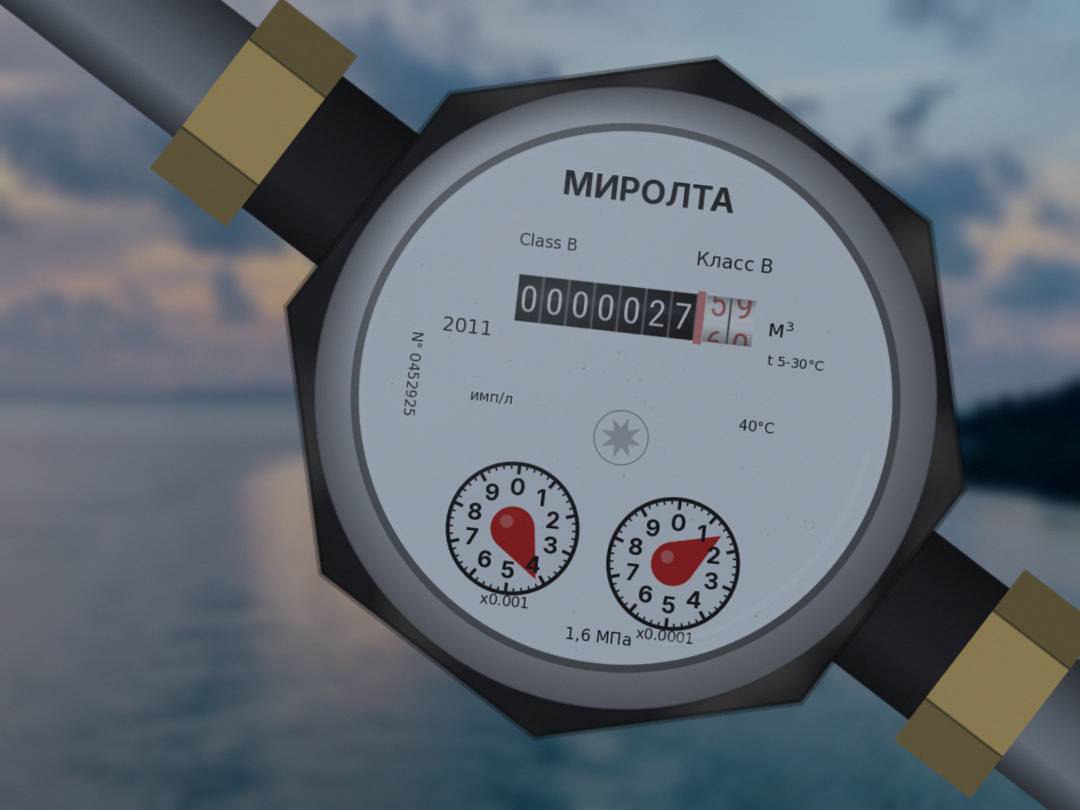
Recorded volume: 27.5941 (m³)
